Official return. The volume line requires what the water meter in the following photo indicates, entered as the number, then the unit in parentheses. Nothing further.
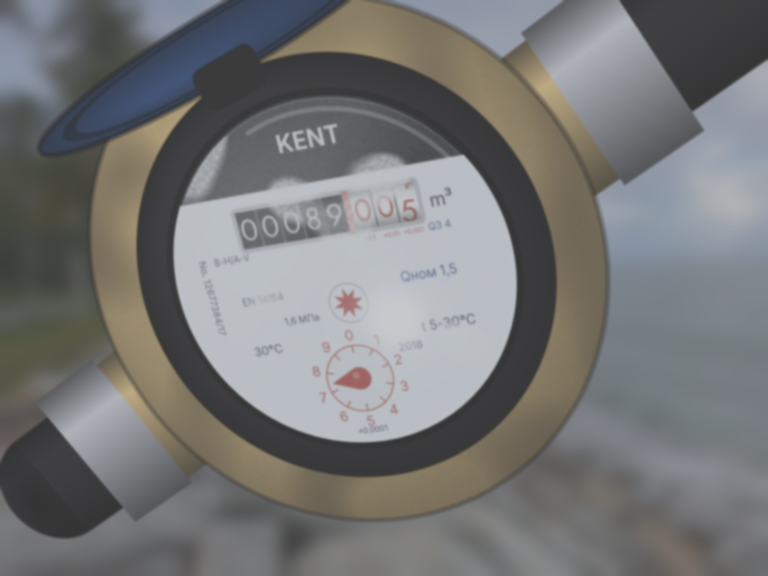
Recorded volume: 89.0047 (m³)
